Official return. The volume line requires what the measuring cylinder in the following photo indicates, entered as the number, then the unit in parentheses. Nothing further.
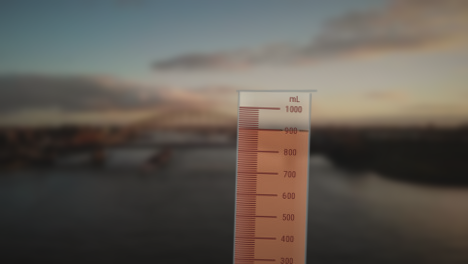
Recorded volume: 900 (mL)
